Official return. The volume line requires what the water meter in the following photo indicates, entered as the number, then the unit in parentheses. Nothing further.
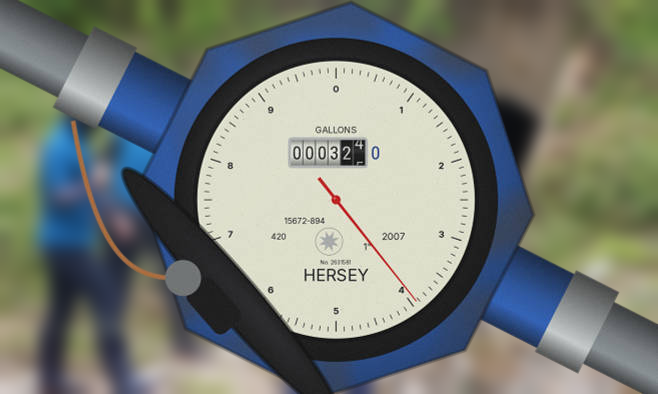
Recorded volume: 3243.9 (gal)
